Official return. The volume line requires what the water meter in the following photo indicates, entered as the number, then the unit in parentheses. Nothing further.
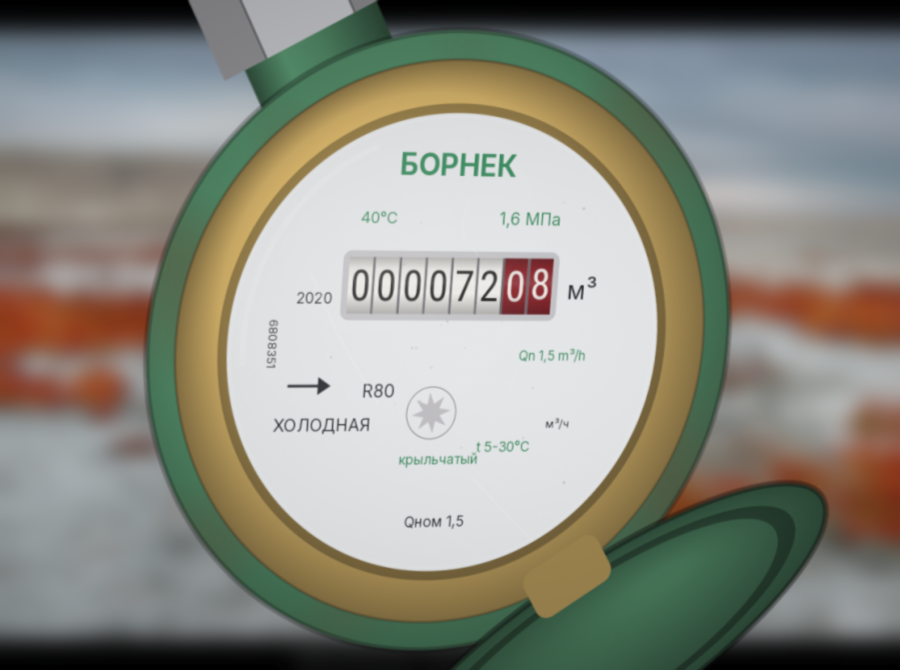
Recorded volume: 72.08 (m³)
